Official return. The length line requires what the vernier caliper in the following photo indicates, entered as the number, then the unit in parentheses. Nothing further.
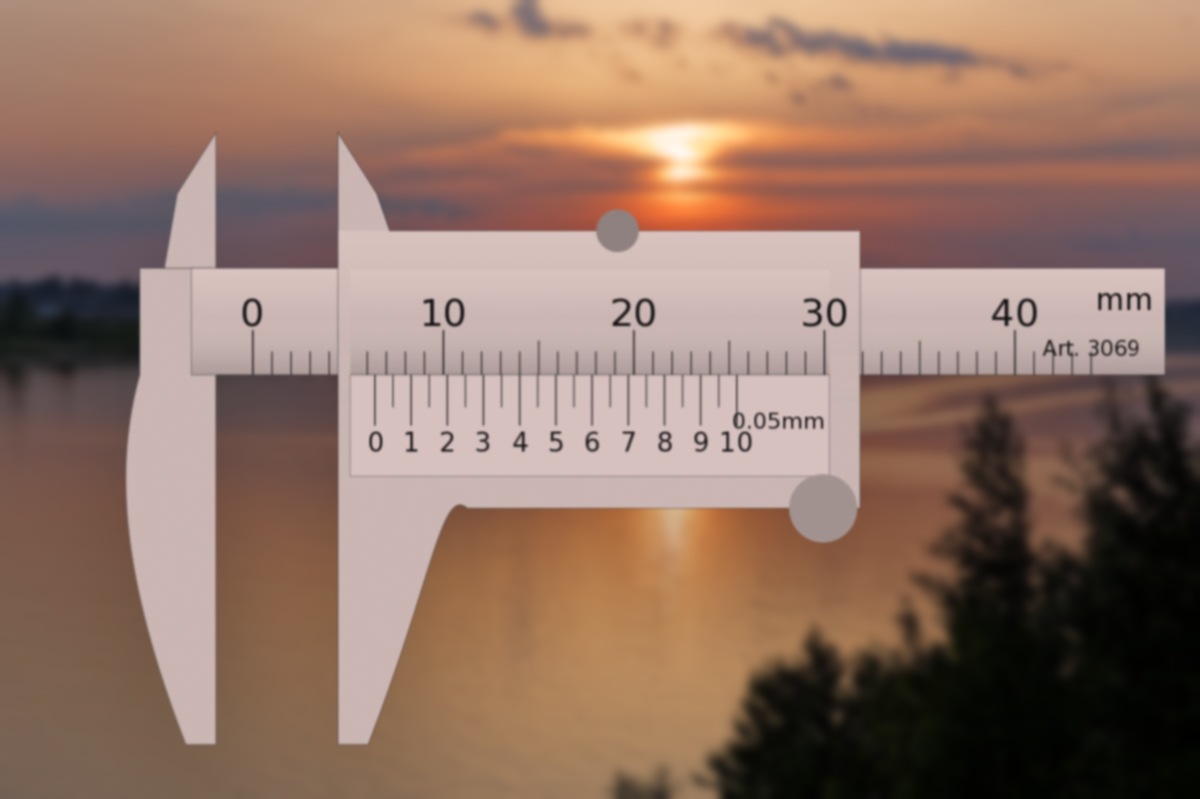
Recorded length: 6.4 (mm)
